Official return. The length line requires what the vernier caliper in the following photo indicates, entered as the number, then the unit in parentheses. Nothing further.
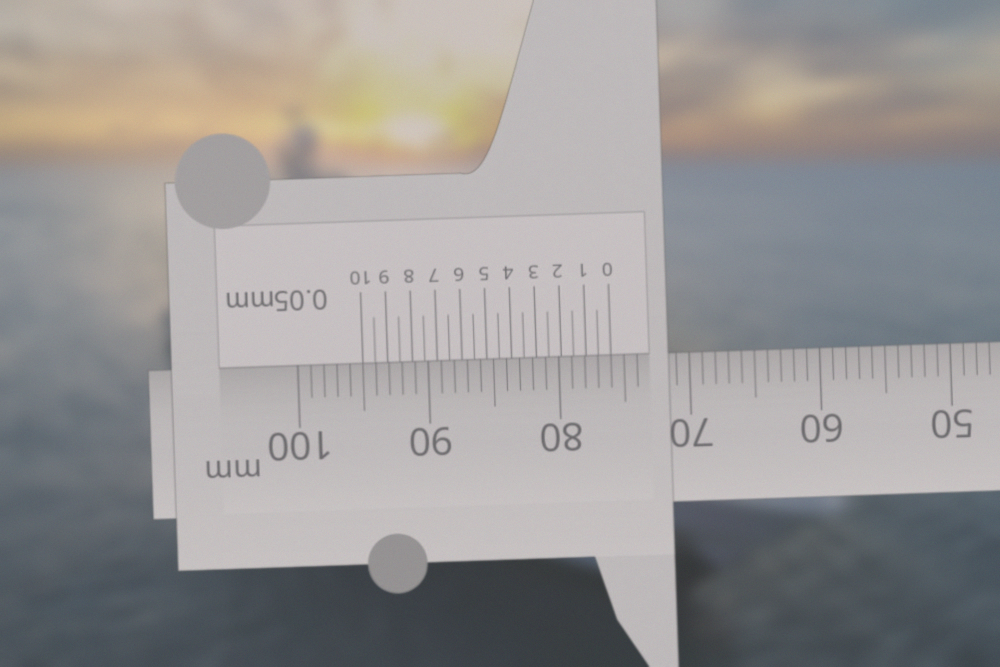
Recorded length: 76.0 (mm)
